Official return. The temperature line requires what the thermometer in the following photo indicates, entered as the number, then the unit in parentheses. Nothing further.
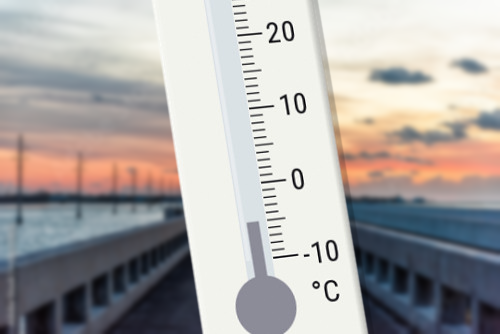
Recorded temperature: -5 (°C)
